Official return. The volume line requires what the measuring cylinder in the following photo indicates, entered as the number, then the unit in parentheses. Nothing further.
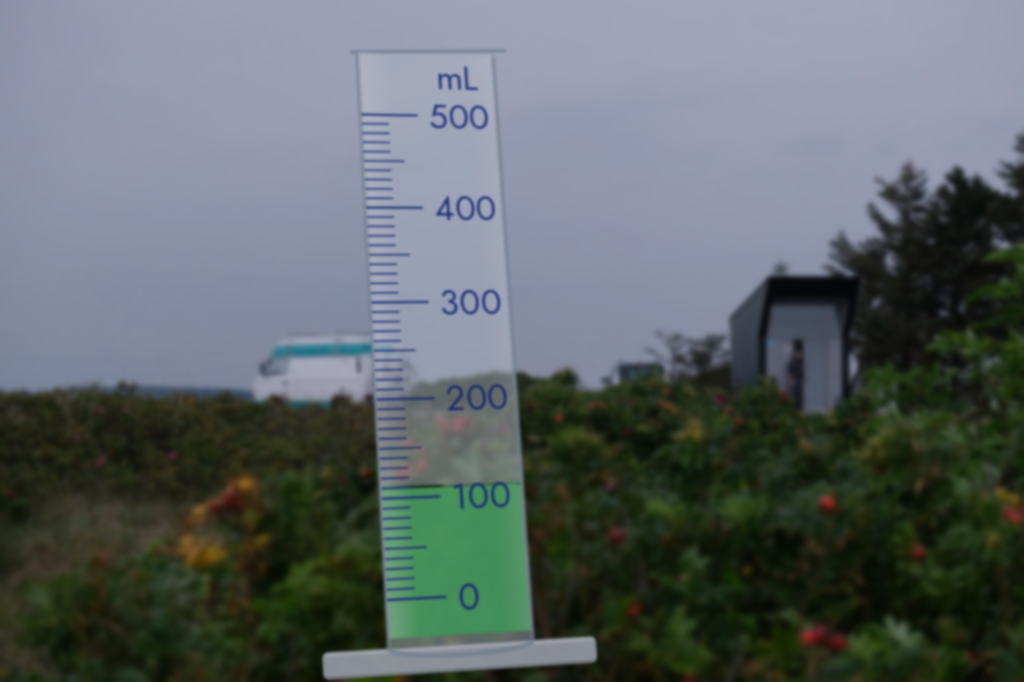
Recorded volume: 110 (mL)
